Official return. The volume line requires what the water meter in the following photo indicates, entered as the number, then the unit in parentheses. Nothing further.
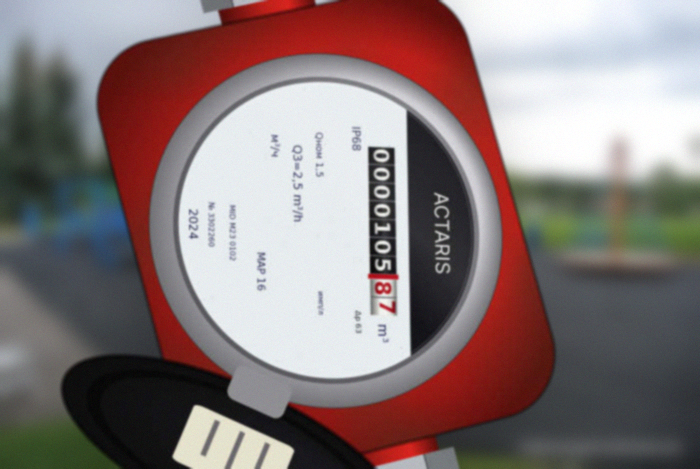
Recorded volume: 105.87 (m³)
